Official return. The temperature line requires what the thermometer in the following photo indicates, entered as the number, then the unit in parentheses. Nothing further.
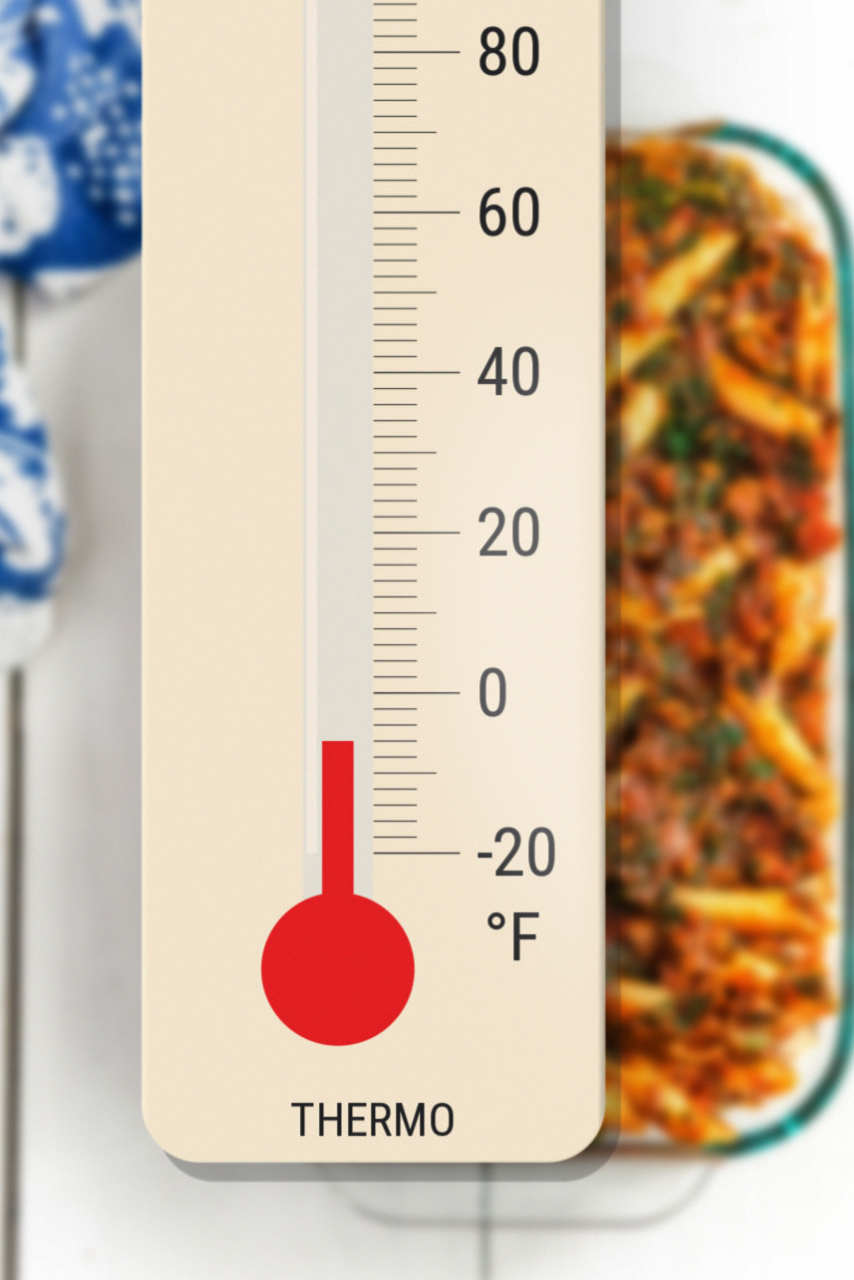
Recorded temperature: -6 (°F)
